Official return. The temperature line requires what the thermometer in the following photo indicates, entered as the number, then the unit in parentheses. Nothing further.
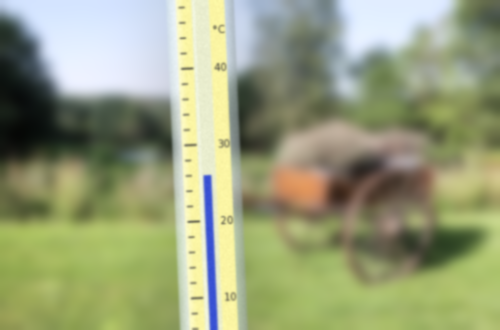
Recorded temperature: 26 (°C)
